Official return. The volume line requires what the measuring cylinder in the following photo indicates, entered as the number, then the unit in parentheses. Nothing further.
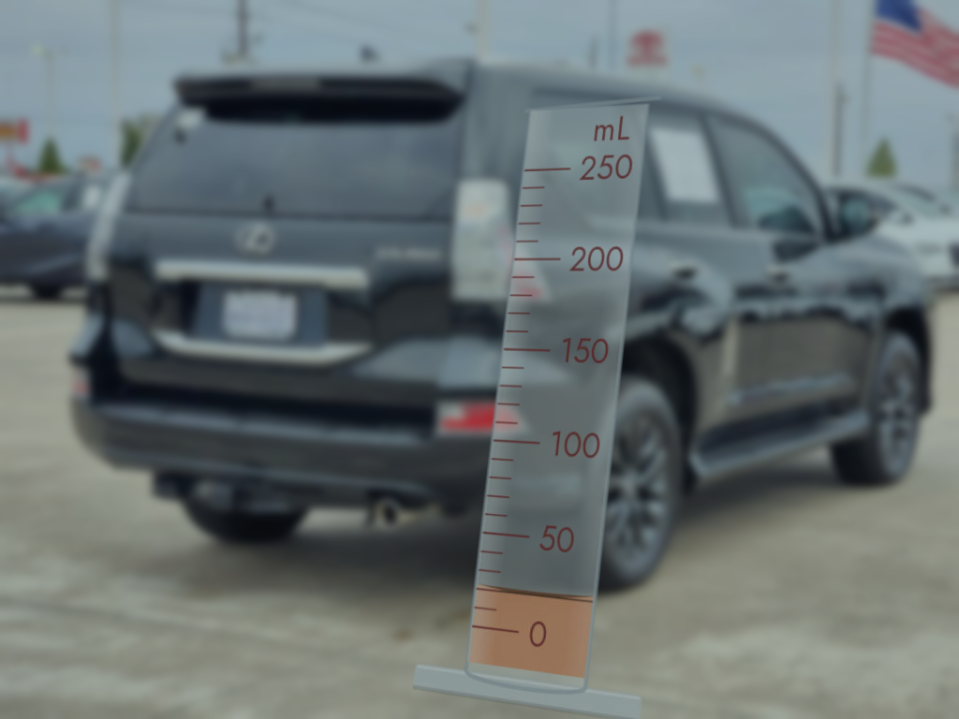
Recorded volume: 20 (mL)
